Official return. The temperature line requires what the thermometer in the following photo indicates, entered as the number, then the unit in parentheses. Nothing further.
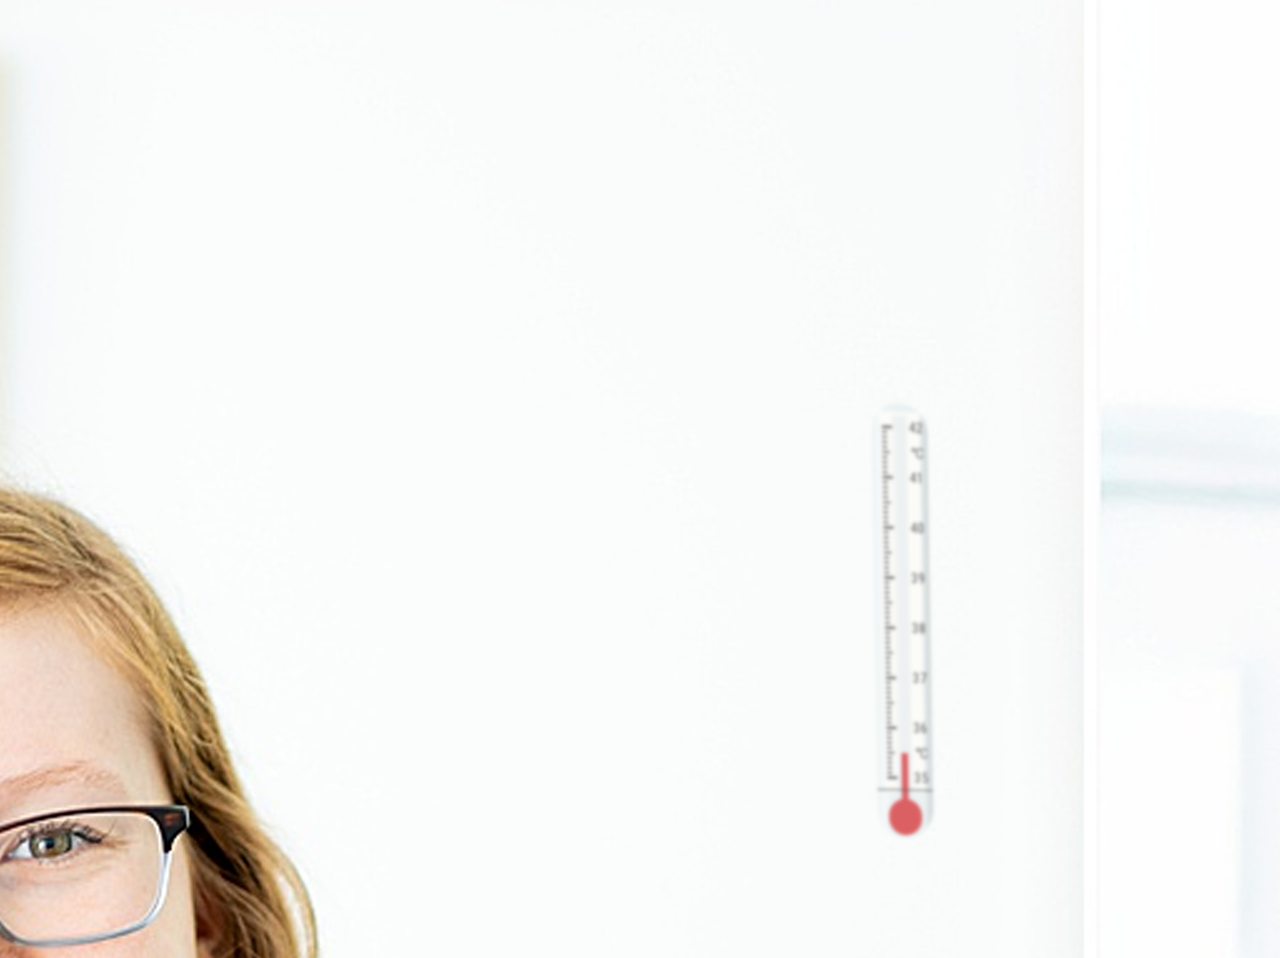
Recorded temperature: 35.5 (°C)
